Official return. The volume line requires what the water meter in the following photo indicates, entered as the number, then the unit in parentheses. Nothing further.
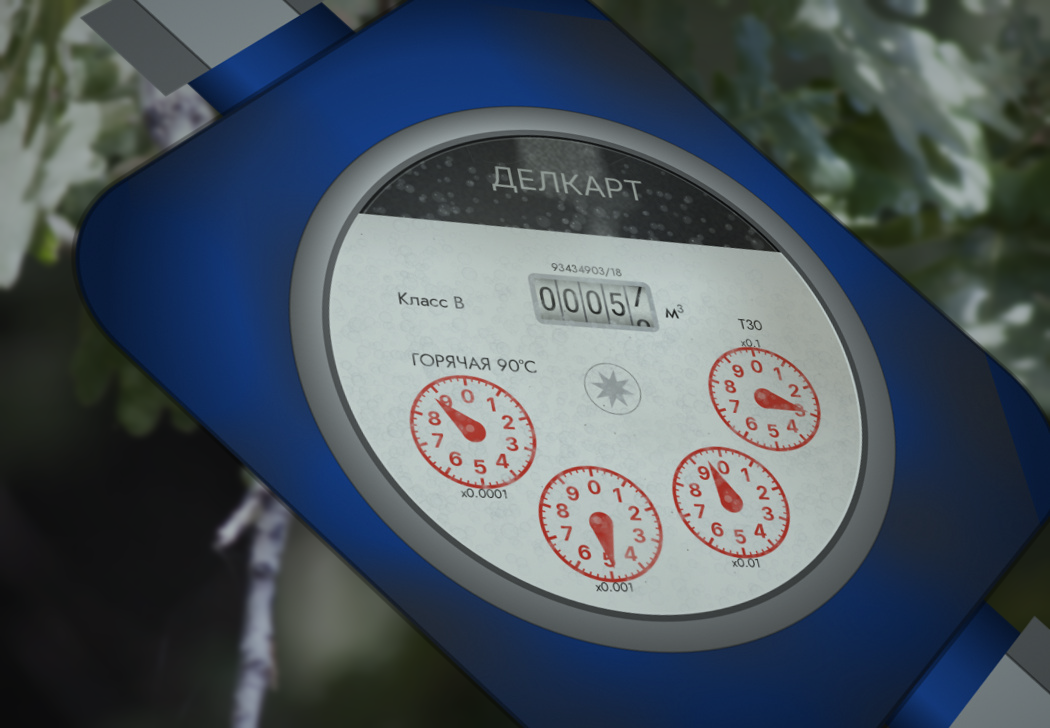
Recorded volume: 57.2948 (m³)
